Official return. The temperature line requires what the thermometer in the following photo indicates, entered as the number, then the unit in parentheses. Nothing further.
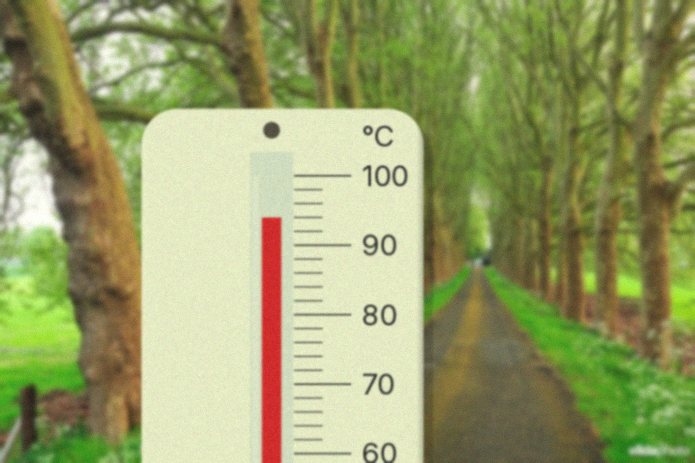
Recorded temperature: 94 (°C)
